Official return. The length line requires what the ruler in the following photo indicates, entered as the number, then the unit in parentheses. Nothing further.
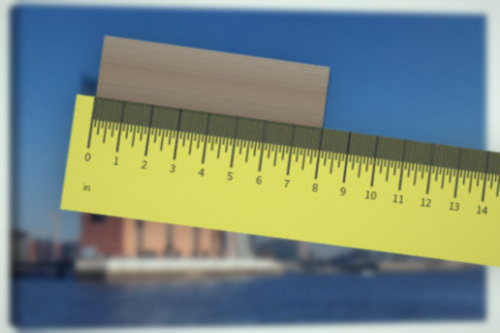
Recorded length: 8 (in)
